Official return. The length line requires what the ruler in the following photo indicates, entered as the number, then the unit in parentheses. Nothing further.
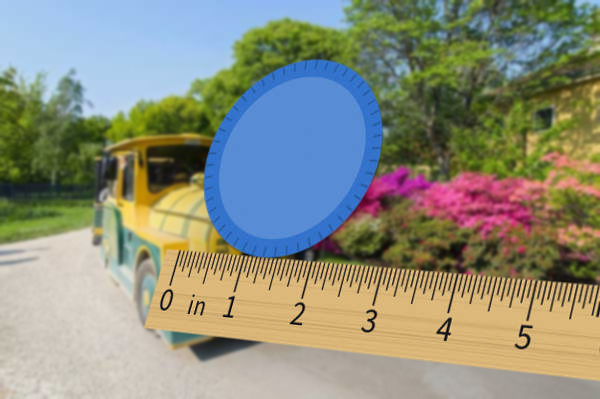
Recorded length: 2.5625 (in)
